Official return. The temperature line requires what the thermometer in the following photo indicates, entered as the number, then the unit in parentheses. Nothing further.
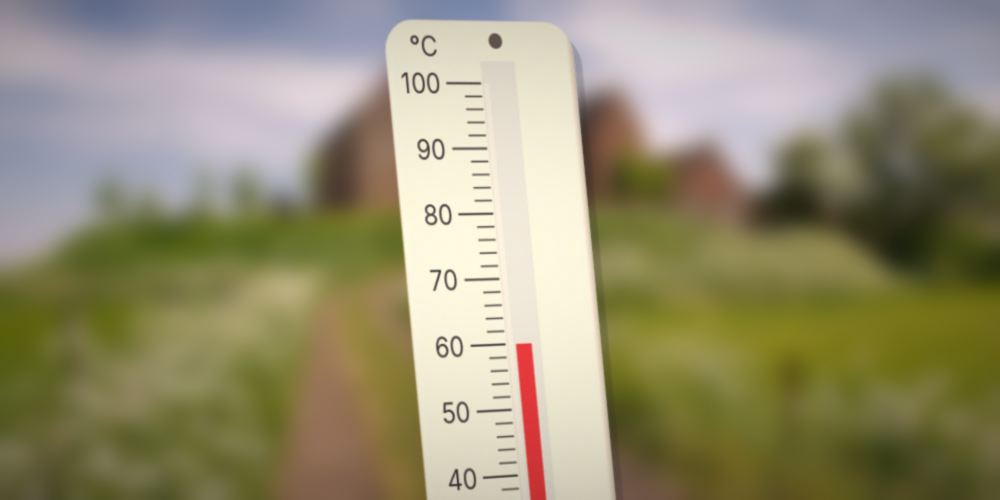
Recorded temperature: 60 (°C)
